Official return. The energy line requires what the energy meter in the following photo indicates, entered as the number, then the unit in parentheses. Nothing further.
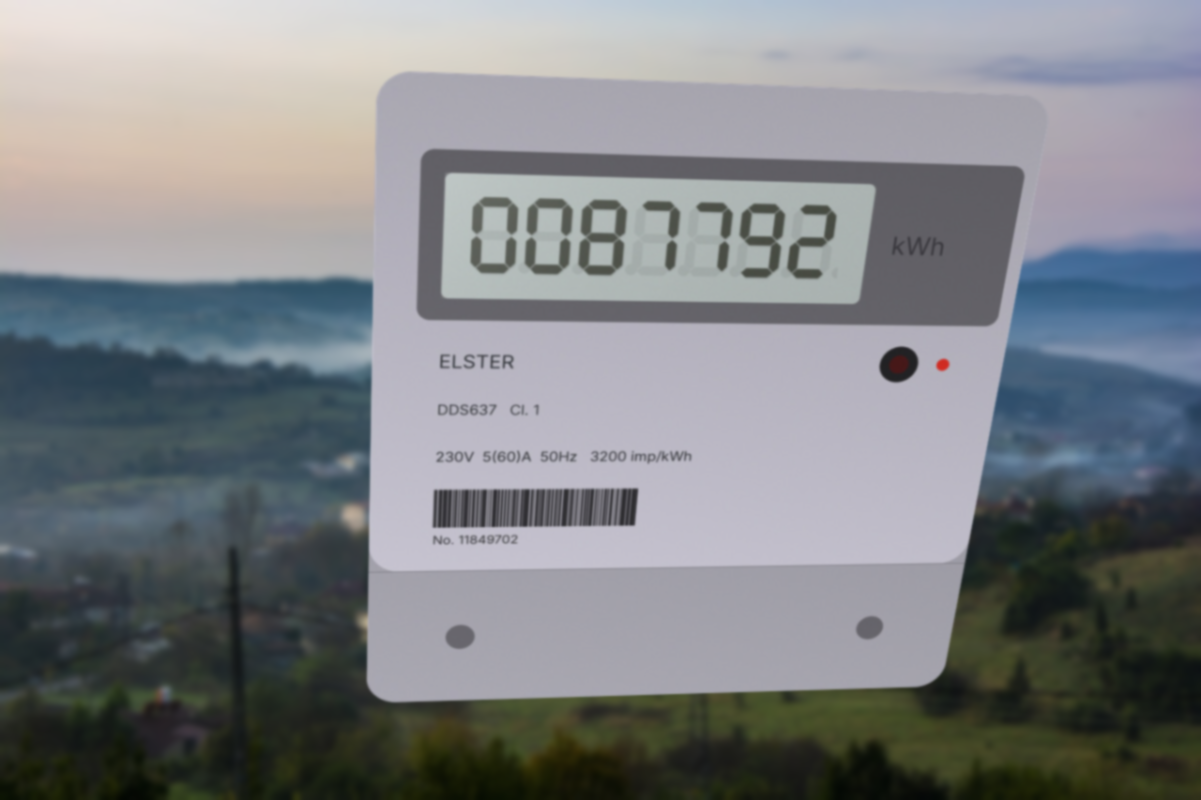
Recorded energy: 87792 (kWh)
